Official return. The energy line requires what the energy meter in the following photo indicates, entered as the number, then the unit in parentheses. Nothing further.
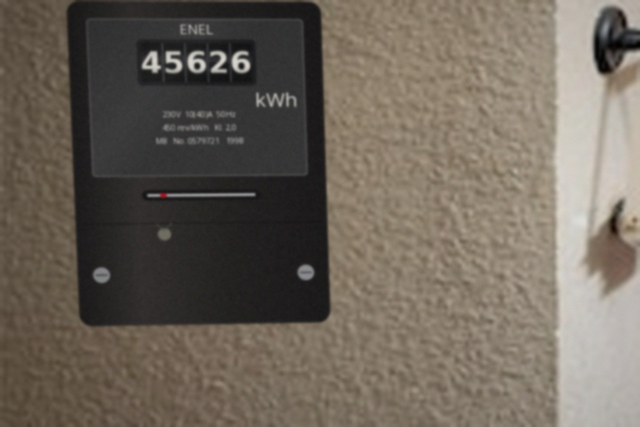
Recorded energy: 45626 (kWh)
